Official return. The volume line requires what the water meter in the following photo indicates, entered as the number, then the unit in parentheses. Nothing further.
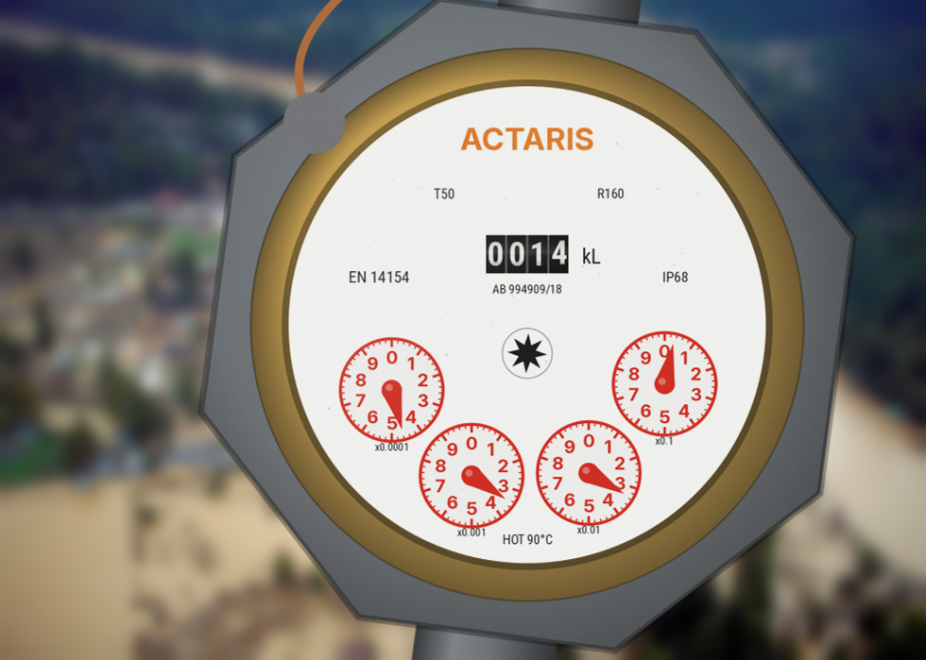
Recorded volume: 14.0334 (kL)
